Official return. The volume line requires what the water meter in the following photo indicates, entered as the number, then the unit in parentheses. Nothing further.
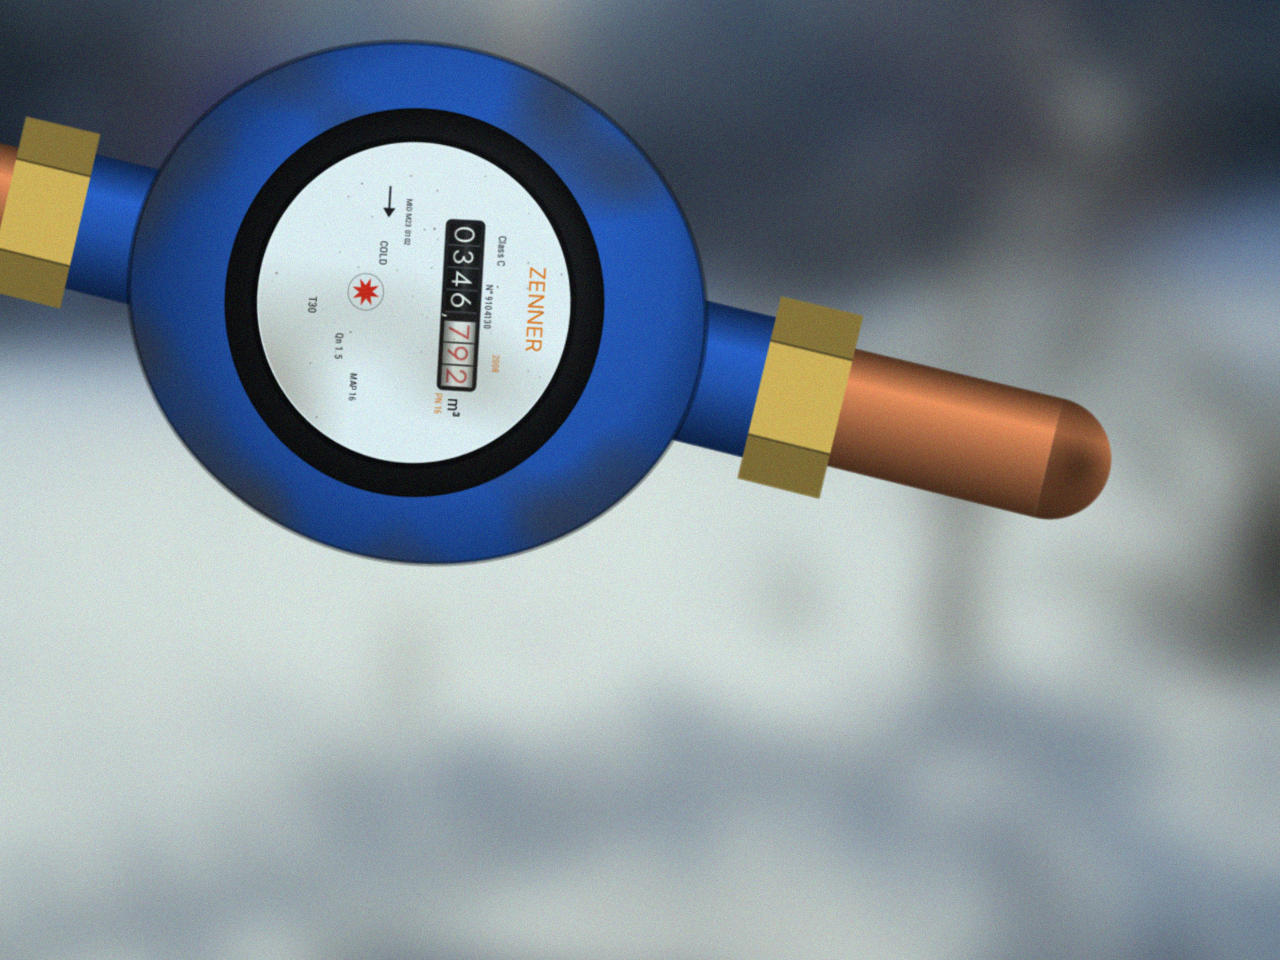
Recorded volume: 346.792 (m³)
